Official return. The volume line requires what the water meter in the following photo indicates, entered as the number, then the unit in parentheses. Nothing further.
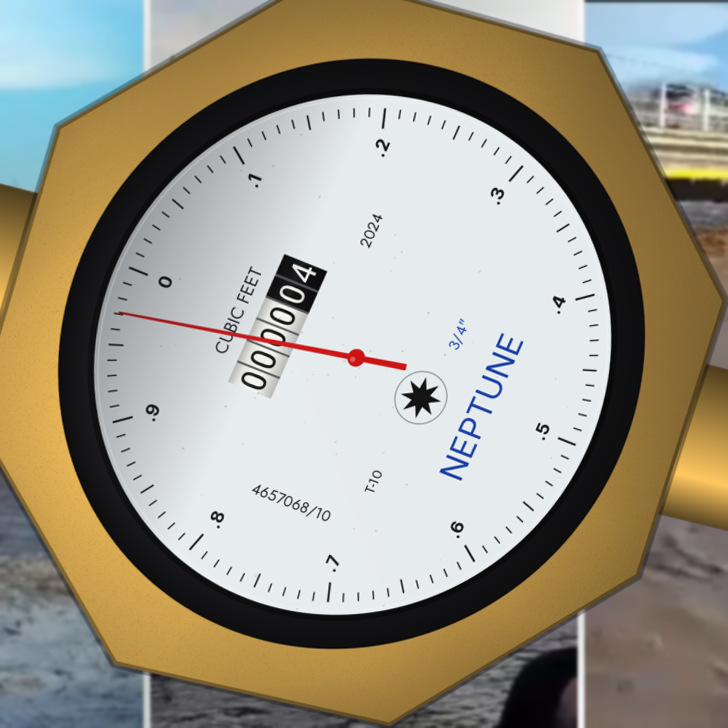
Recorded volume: 3.97 (ft³)
